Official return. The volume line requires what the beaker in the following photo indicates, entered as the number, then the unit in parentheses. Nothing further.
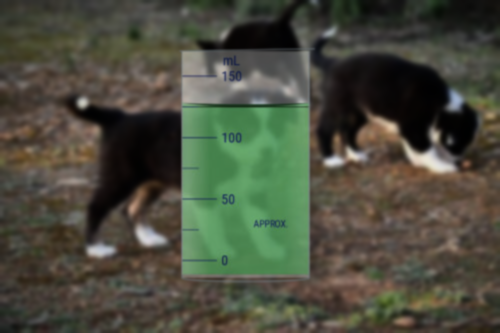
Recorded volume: 125 (mL)
